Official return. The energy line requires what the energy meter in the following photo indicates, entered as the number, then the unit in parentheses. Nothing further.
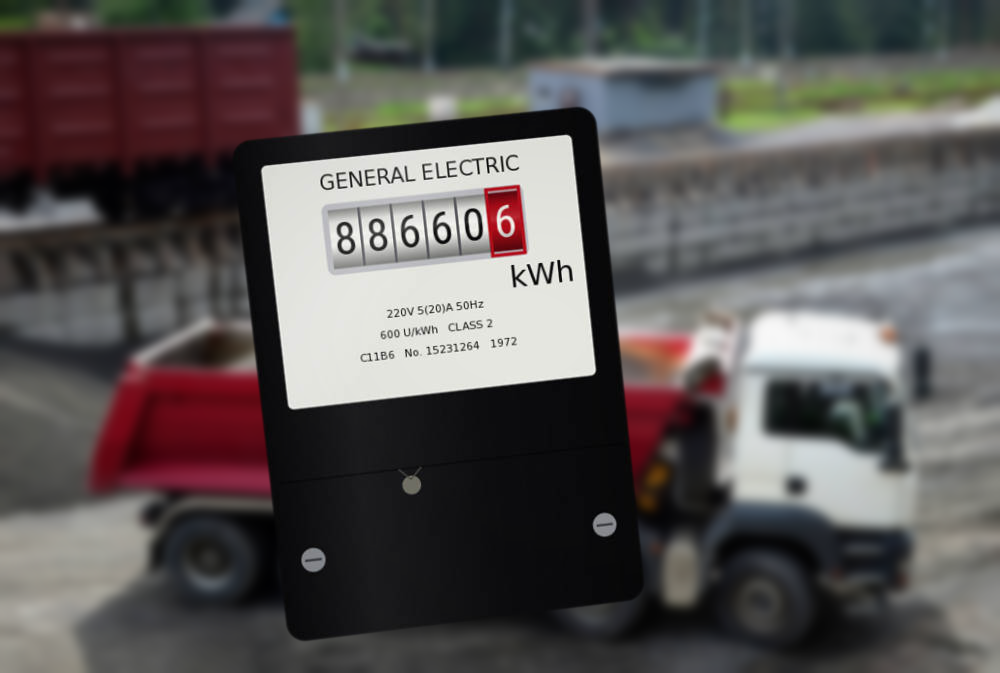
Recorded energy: 88660.6 (kWh)
